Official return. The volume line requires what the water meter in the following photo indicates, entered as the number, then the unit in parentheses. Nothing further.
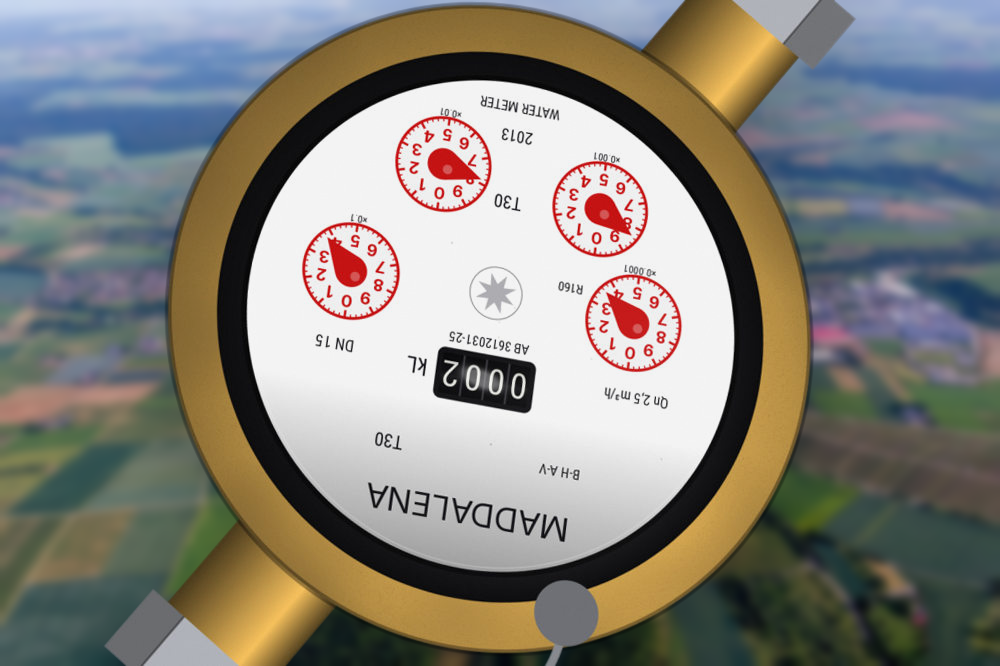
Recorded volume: 2.3783 (kL)
